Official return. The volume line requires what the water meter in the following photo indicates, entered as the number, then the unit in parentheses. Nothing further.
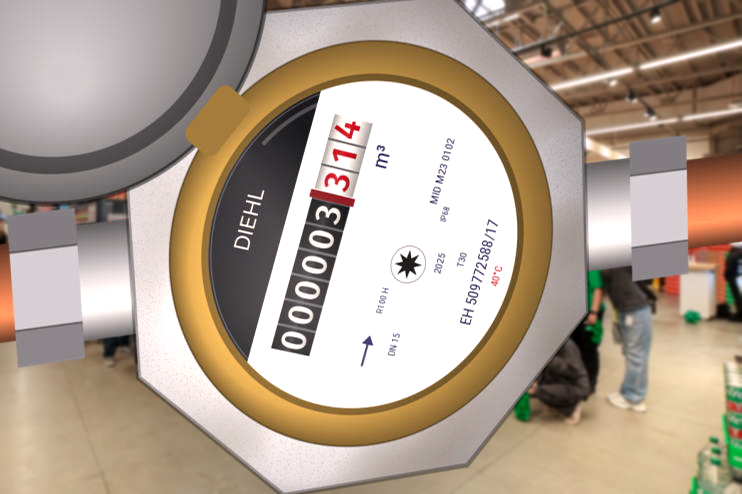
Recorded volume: 3.314 (m³)
